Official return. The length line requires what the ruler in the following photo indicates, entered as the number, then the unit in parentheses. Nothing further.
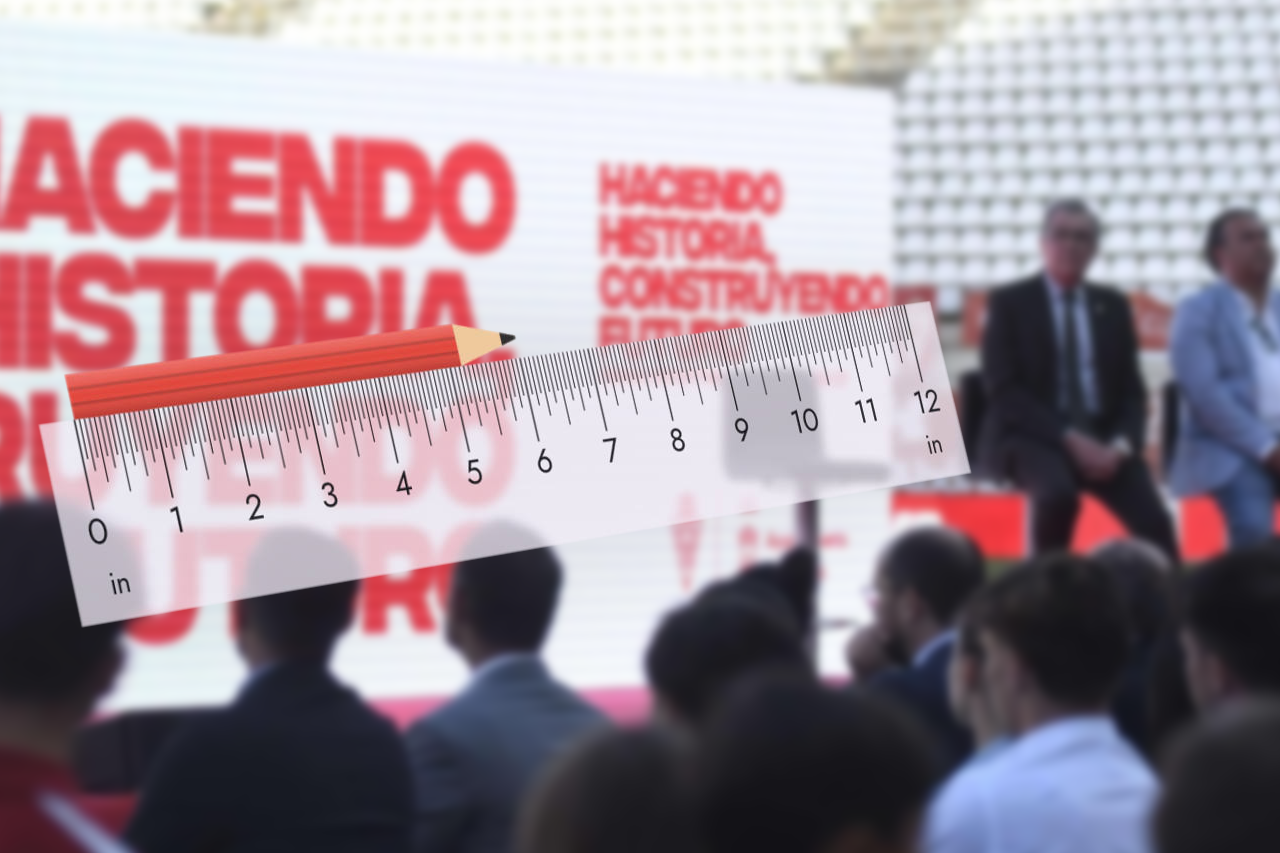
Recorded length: 6 (in)
